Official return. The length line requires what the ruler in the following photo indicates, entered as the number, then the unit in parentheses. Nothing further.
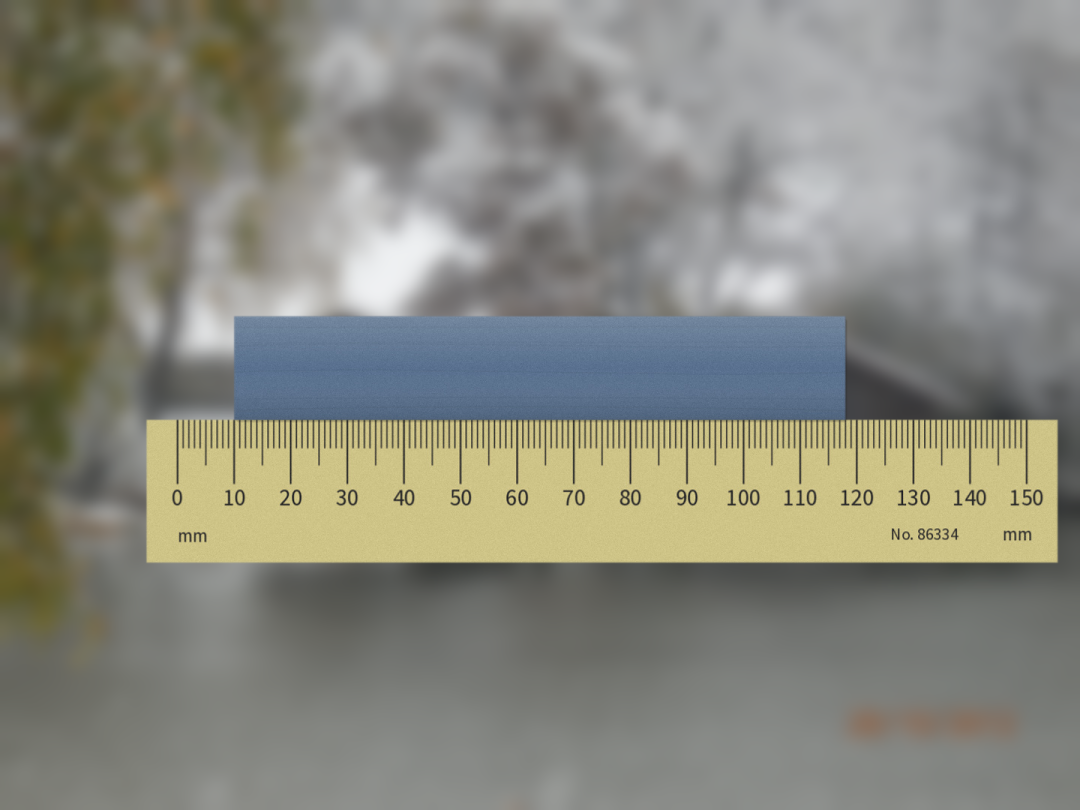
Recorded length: 108 (mm)
